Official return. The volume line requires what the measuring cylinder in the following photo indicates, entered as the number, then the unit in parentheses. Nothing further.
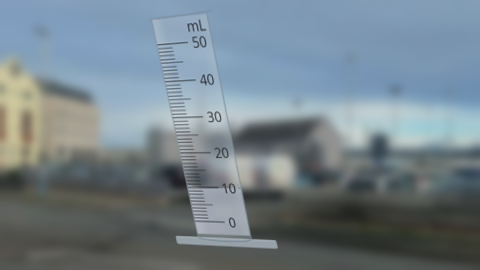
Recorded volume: 10 (mL)
